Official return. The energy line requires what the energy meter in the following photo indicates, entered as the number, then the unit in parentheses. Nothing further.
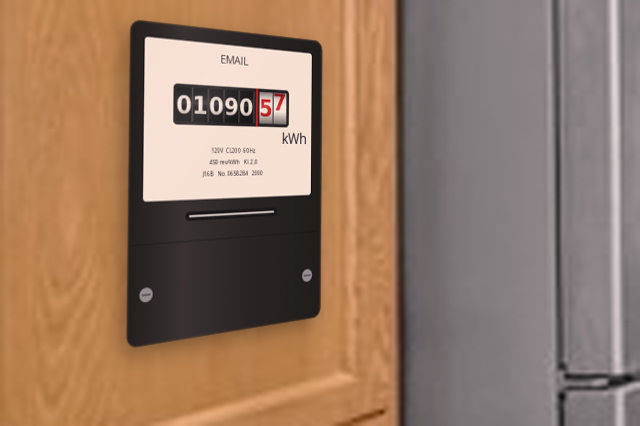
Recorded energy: 1090.57 (kWh)
